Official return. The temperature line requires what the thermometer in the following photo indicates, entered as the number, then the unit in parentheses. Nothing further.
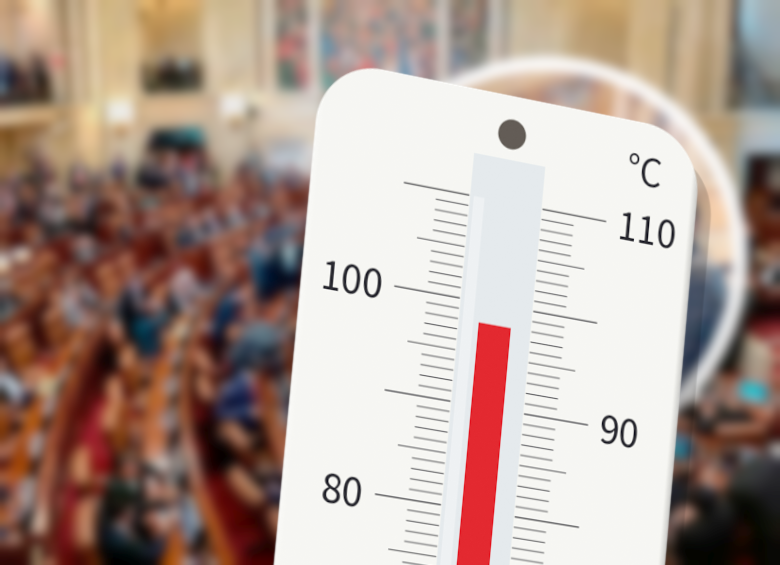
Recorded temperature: 98 (°C)
